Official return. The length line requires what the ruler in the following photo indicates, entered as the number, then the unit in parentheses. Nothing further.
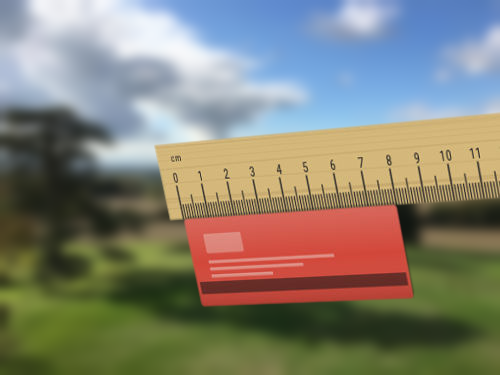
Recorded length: 8 (cm)
